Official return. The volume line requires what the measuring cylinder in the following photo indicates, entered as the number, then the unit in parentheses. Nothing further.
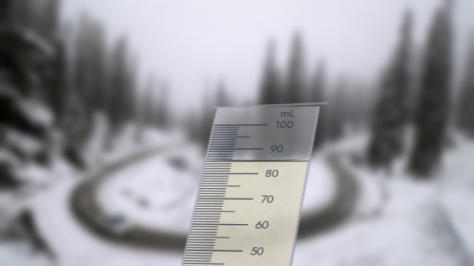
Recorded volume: 85 (mL)
